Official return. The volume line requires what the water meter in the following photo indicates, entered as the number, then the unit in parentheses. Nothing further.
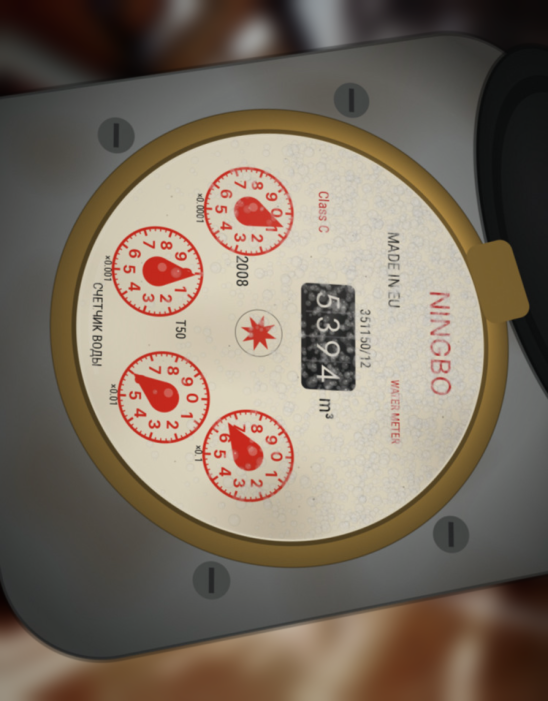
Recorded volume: 5394.6600 (m³)
